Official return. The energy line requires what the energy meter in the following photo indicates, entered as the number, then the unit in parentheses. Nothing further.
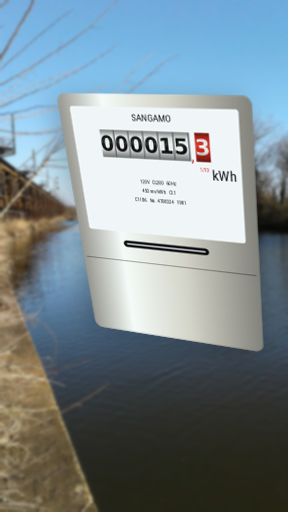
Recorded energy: 15.3 (kWh)
